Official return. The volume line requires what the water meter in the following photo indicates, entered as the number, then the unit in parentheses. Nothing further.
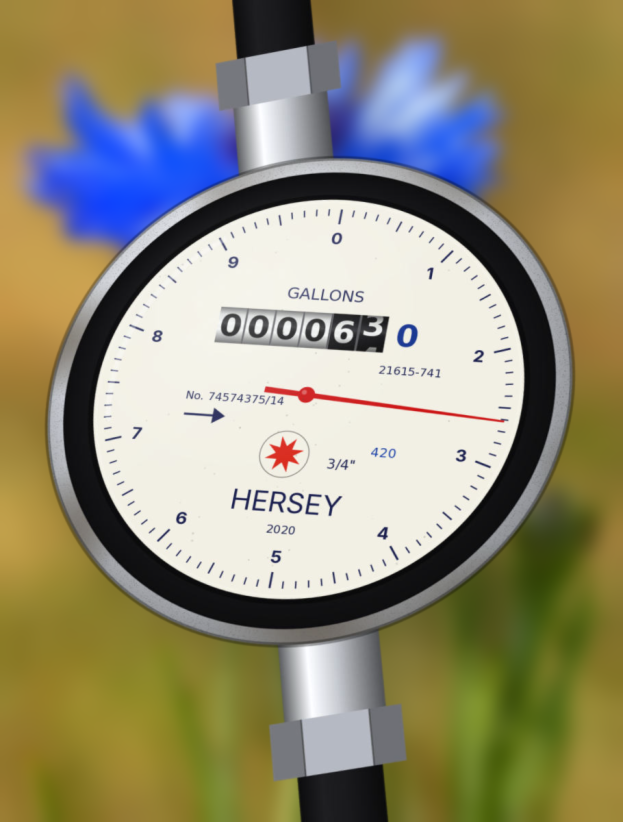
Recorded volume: 632.6 (gal)
